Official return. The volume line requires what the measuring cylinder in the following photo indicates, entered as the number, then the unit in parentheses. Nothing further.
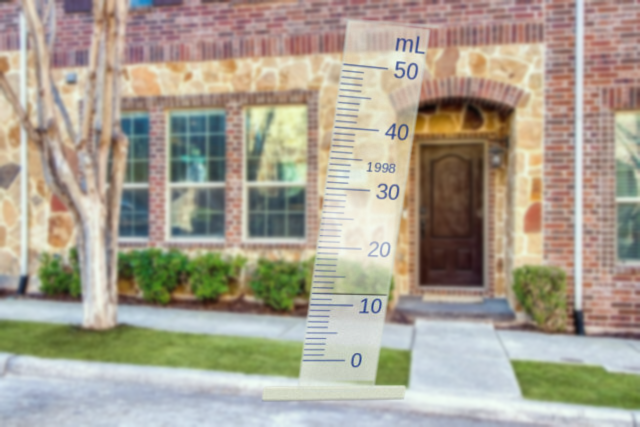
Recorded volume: 12 (mL)
